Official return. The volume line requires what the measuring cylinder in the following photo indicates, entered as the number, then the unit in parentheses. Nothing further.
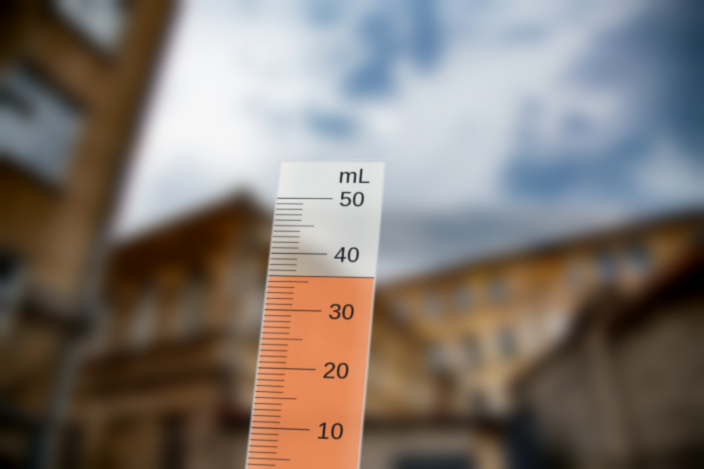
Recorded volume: 36 (mL)
